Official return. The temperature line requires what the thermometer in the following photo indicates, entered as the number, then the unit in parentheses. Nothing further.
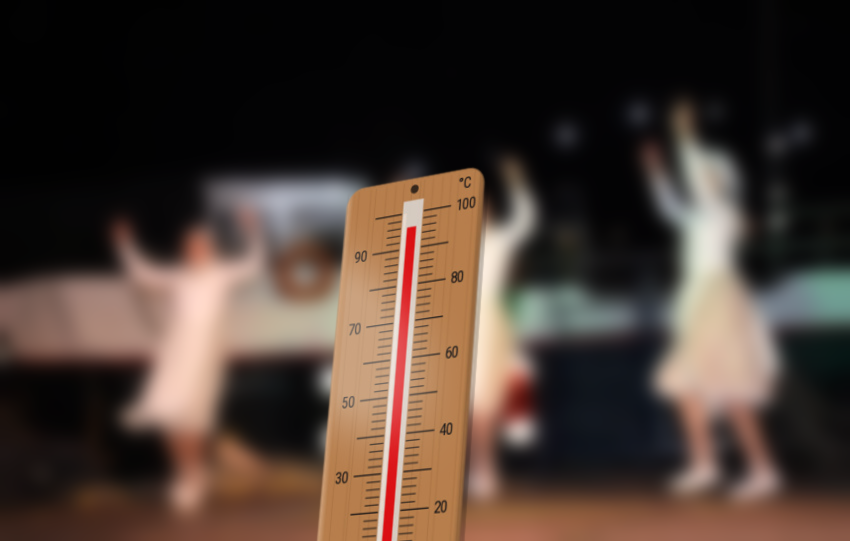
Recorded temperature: 96 (°C)
